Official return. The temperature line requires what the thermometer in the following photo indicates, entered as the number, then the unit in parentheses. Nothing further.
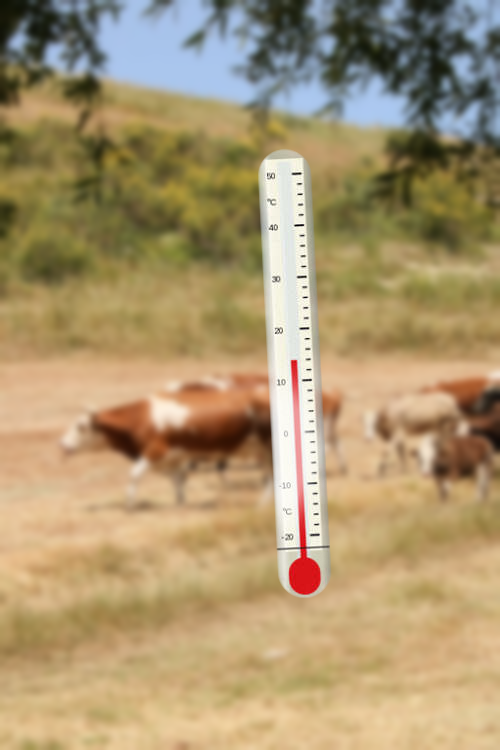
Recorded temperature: 14 (°C)
